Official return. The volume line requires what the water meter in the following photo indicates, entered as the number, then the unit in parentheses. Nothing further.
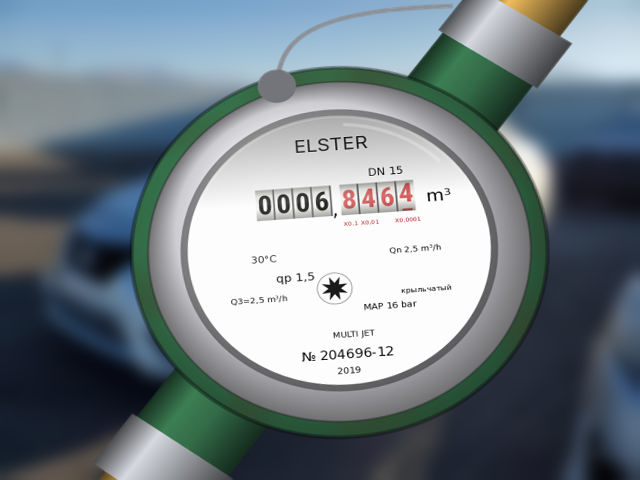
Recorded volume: 6.8464 (m³)
